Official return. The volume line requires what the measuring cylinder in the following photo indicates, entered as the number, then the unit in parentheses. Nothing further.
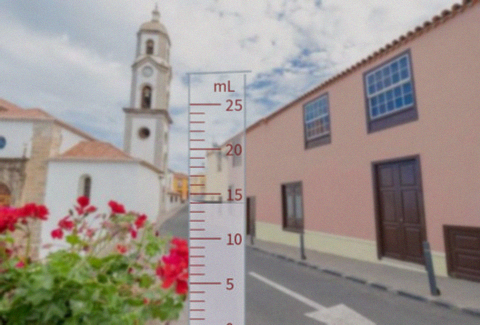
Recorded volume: 14 (mL)
